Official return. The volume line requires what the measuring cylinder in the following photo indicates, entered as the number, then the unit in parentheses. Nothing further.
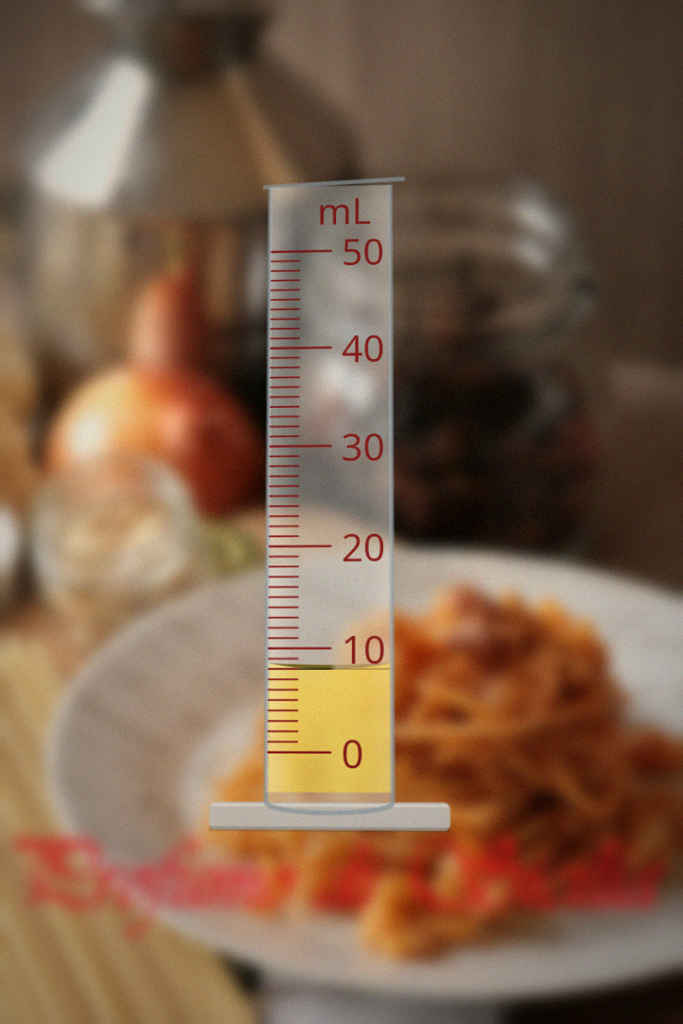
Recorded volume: 8 (mL)
